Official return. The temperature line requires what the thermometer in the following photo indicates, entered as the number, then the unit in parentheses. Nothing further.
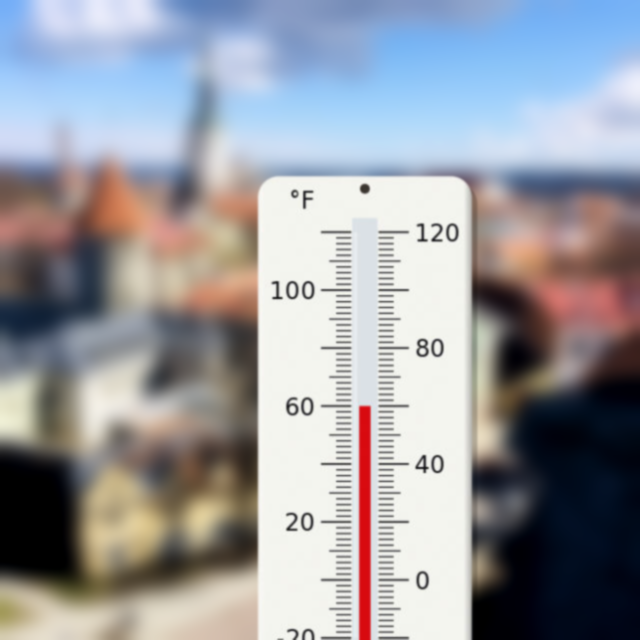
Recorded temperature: 60 (°F)
